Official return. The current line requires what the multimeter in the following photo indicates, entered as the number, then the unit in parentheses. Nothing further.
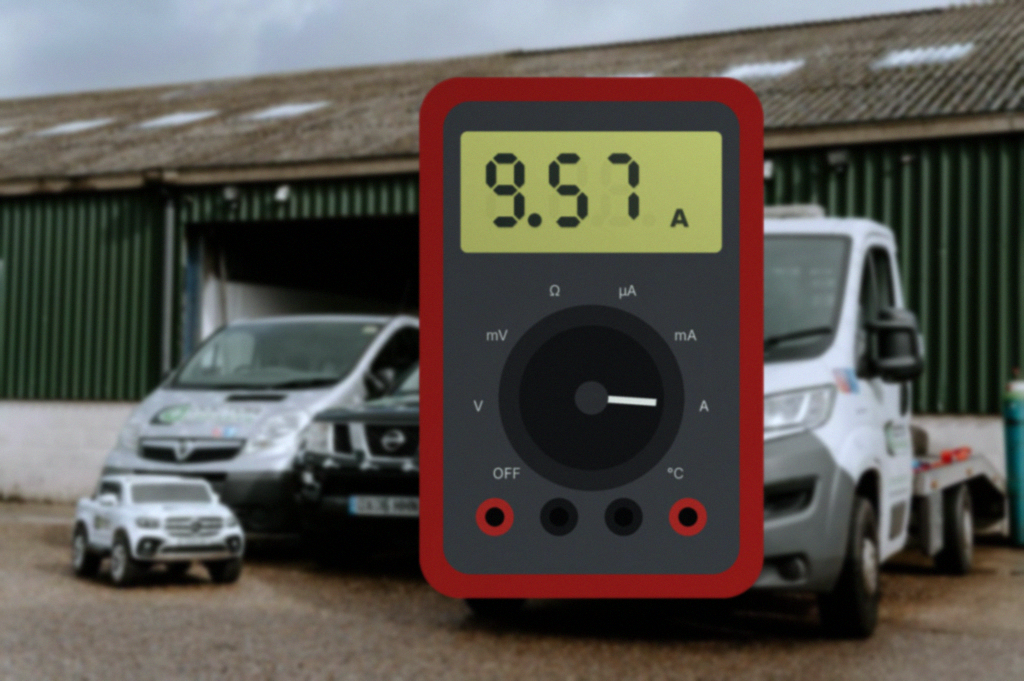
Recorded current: 9.57 (A)
